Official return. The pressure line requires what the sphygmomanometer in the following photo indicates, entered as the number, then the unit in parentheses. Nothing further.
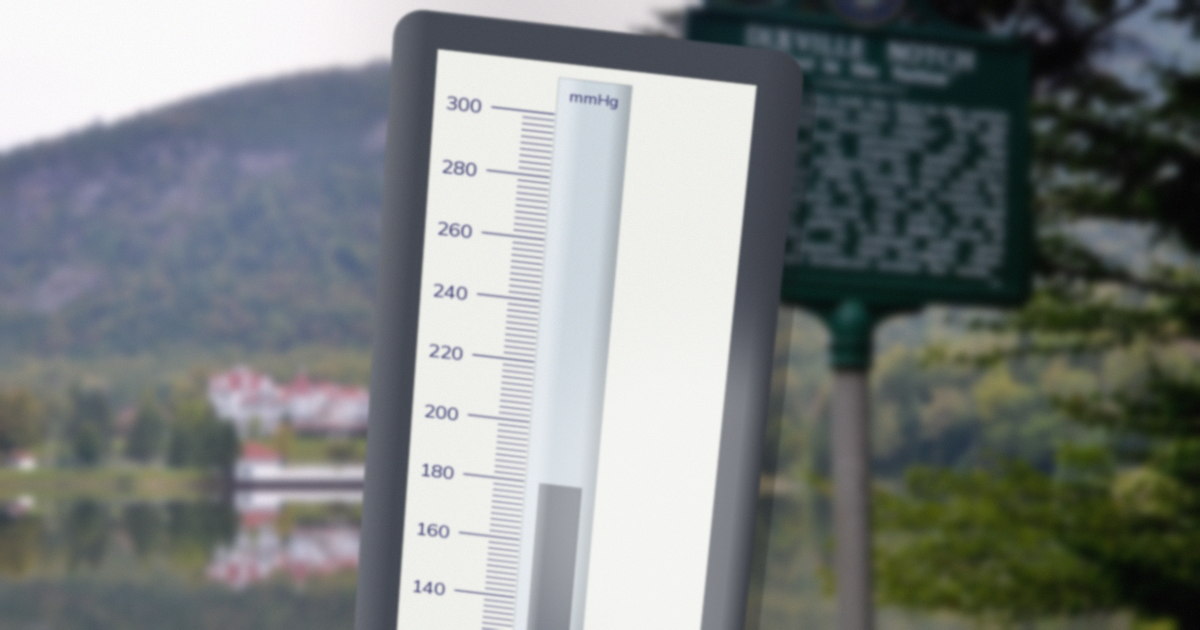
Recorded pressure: 180 (mmHg)
